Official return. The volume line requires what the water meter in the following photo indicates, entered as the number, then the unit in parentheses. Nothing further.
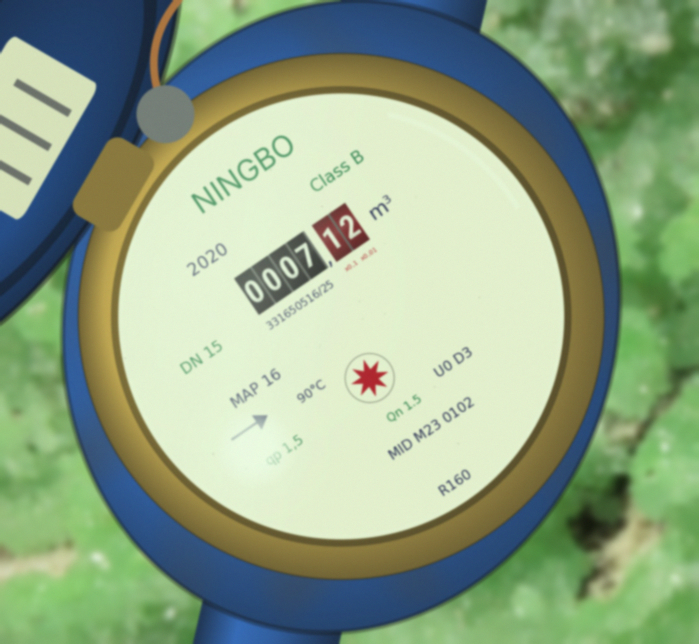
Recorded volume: 7.12 (m³)
